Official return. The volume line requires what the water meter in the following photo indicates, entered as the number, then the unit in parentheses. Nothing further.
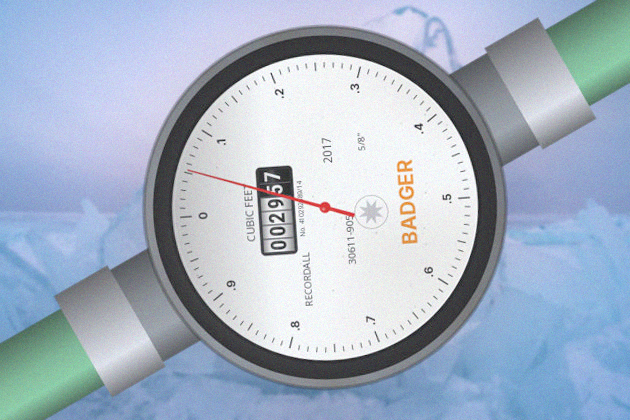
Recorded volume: 2957.05 (ft³)
